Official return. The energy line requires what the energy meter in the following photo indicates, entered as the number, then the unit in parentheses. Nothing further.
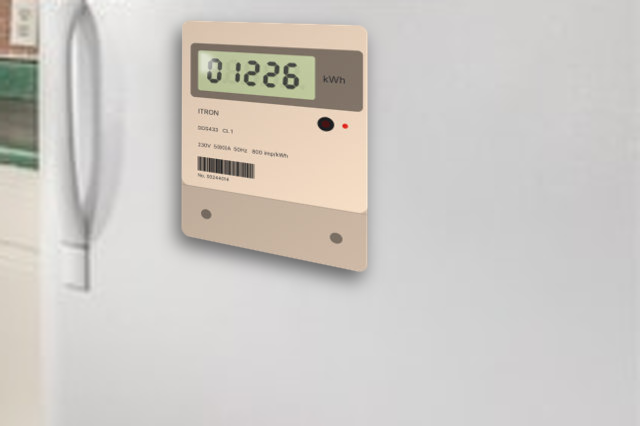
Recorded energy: 1226 (kWh)
